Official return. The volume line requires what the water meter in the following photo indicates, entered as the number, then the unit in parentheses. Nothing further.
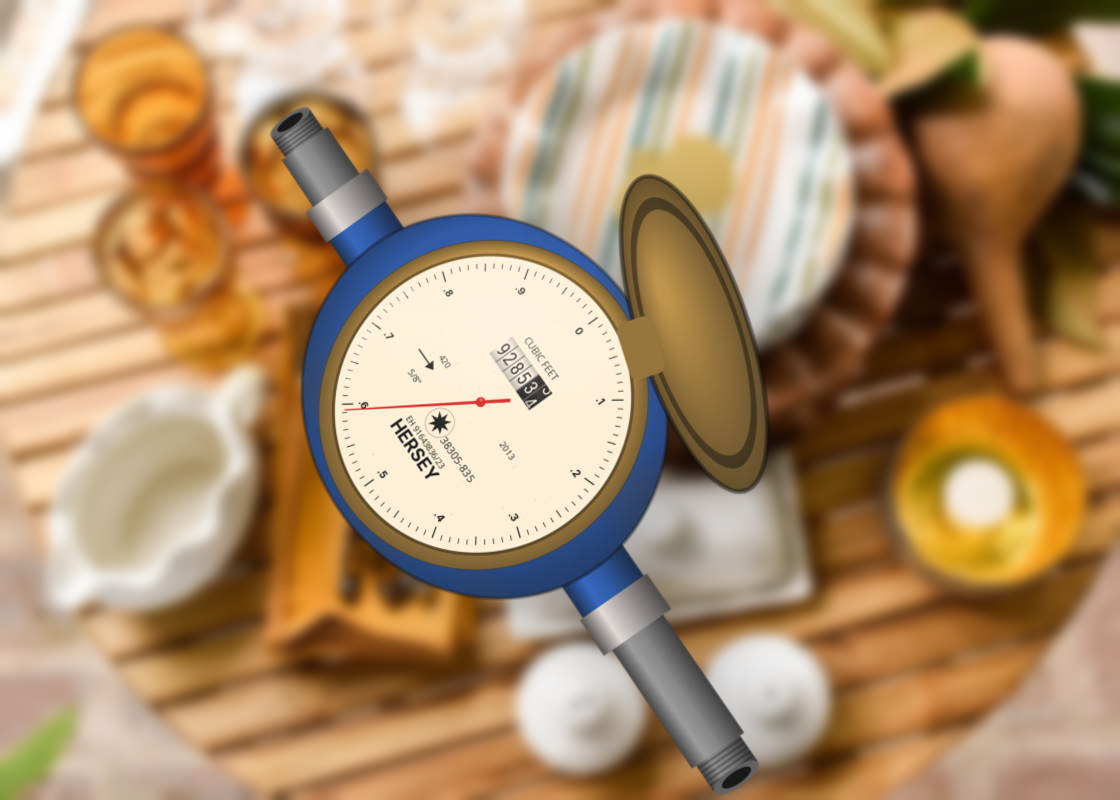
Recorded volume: 928533.59 (ft³)
